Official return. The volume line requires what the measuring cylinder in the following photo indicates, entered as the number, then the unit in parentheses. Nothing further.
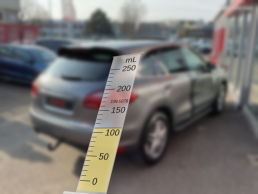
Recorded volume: 110 (mL)
